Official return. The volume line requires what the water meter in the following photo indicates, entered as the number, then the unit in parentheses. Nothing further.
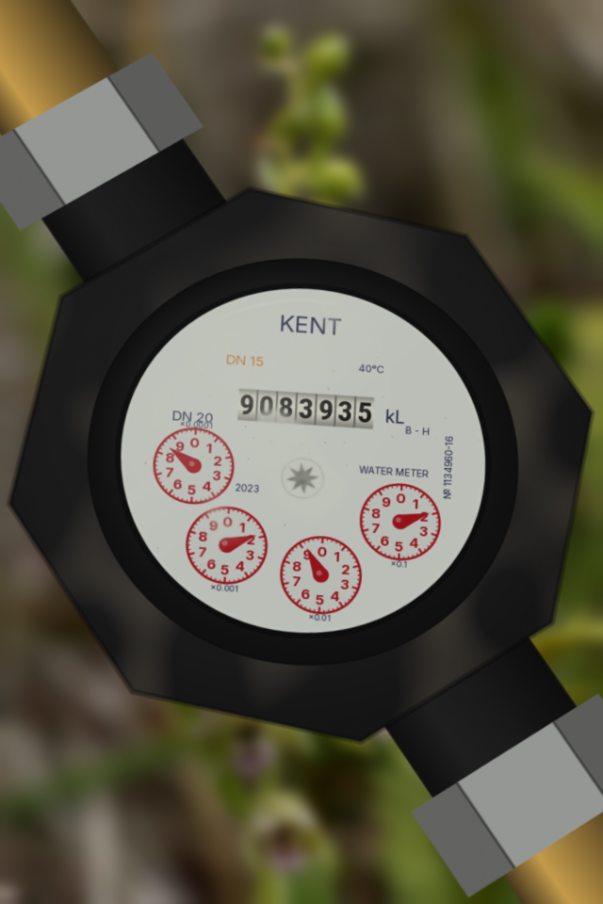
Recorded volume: 9083935.1918 (kL)
